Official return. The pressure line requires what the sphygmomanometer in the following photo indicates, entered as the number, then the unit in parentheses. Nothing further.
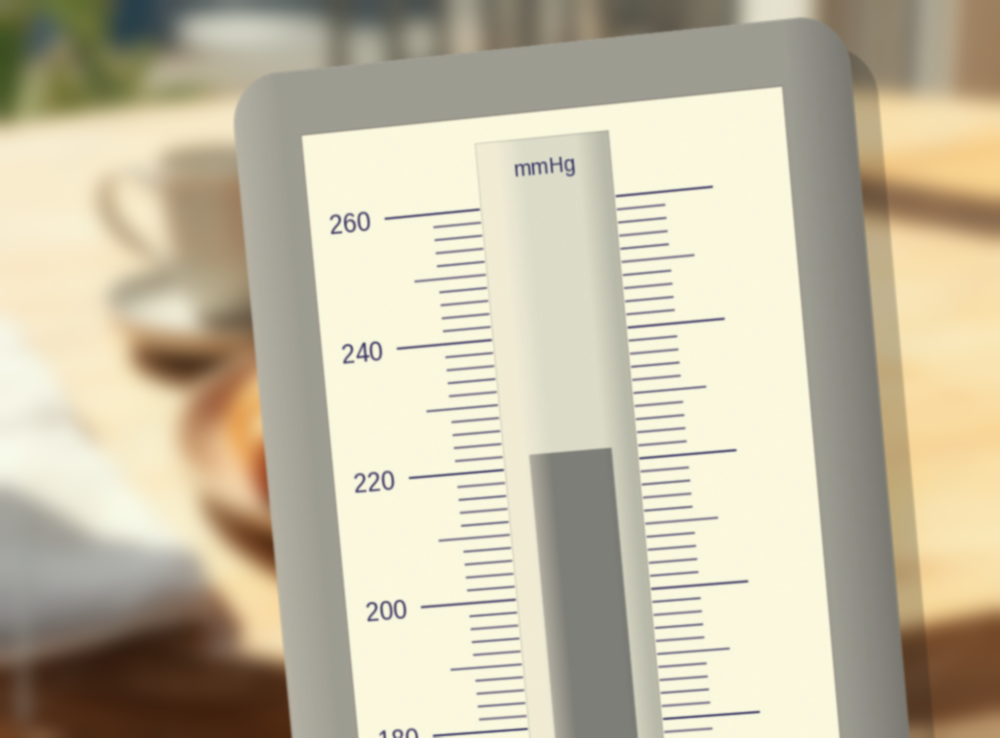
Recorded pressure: 222 (mmHg)
